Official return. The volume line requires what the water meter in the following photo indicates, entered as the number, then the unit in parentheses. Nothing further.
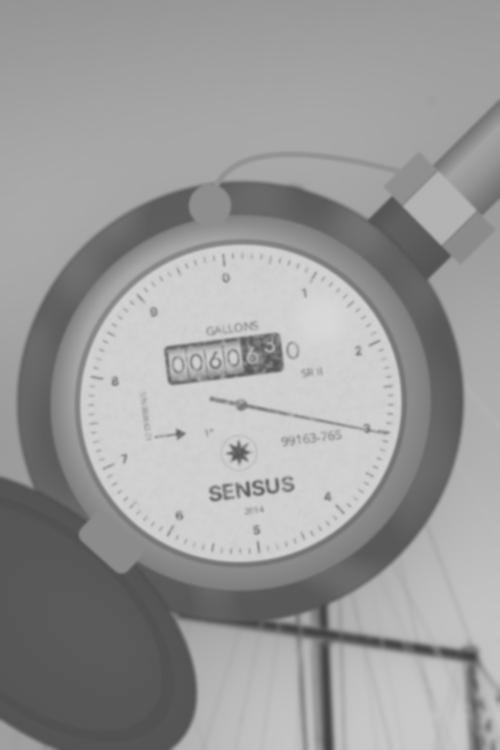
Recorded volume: 60633.0 (gal)
